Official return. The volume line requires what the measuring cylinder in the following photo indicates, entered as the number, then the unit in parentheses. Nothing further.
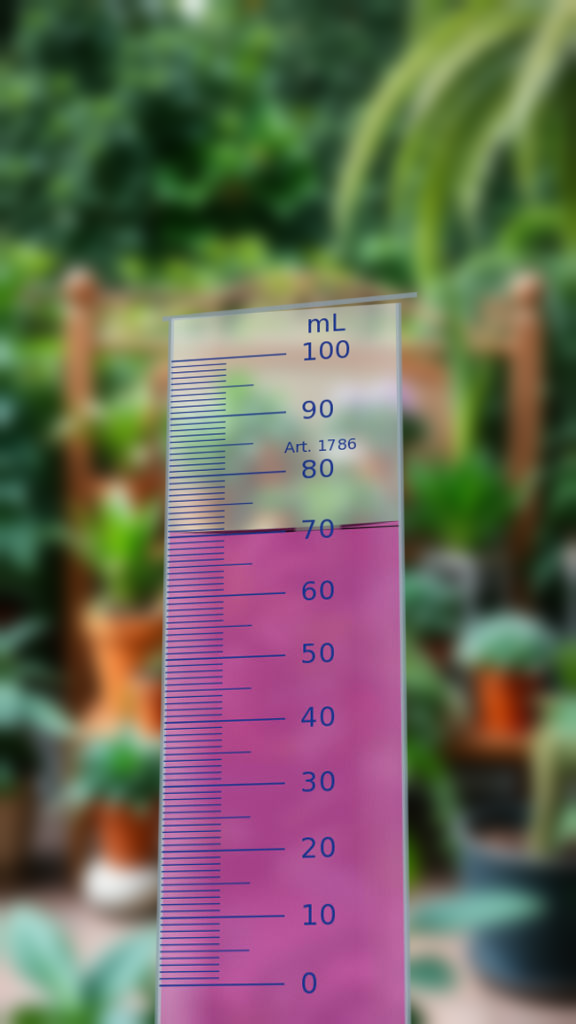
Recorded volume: 70 (mL)
